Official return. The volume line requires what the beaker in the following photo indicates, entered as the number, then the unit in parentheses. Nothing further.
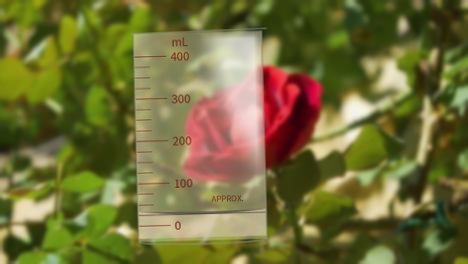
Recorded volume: 25 (mL)
